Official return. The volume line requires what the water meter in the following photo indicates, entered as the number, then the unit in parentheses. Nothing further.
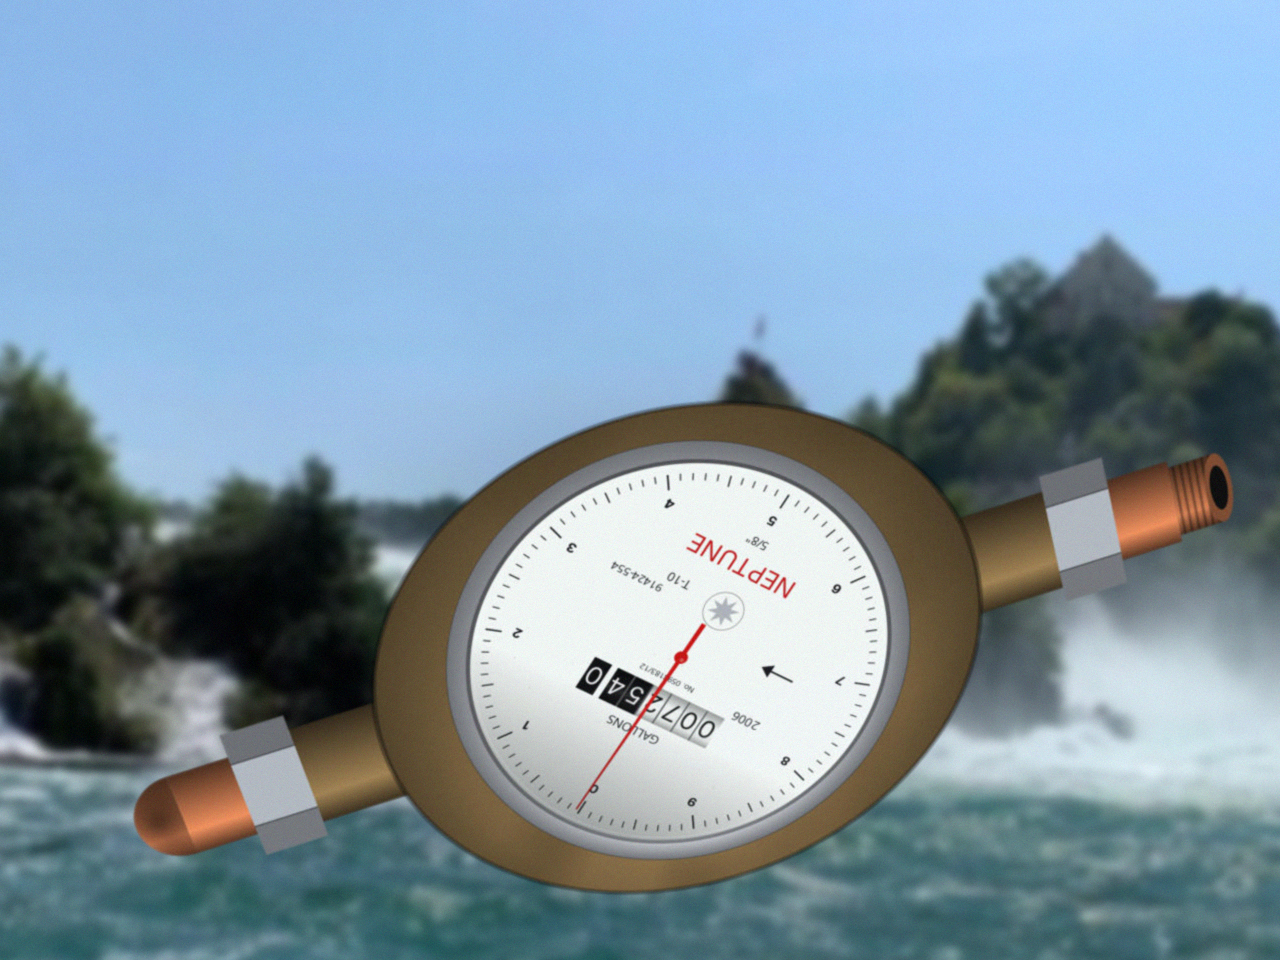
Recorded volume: 72540.0 (gal)
